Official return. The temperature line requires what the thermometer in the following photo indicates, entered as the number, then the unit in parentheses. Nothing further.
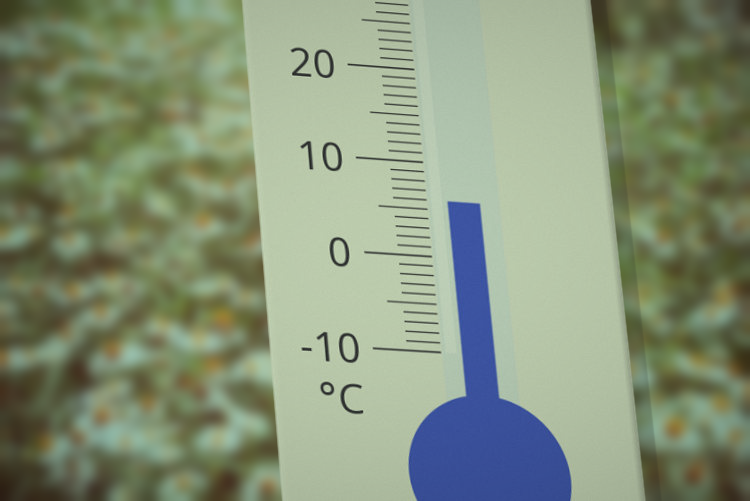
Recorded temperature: 6 (°C)
